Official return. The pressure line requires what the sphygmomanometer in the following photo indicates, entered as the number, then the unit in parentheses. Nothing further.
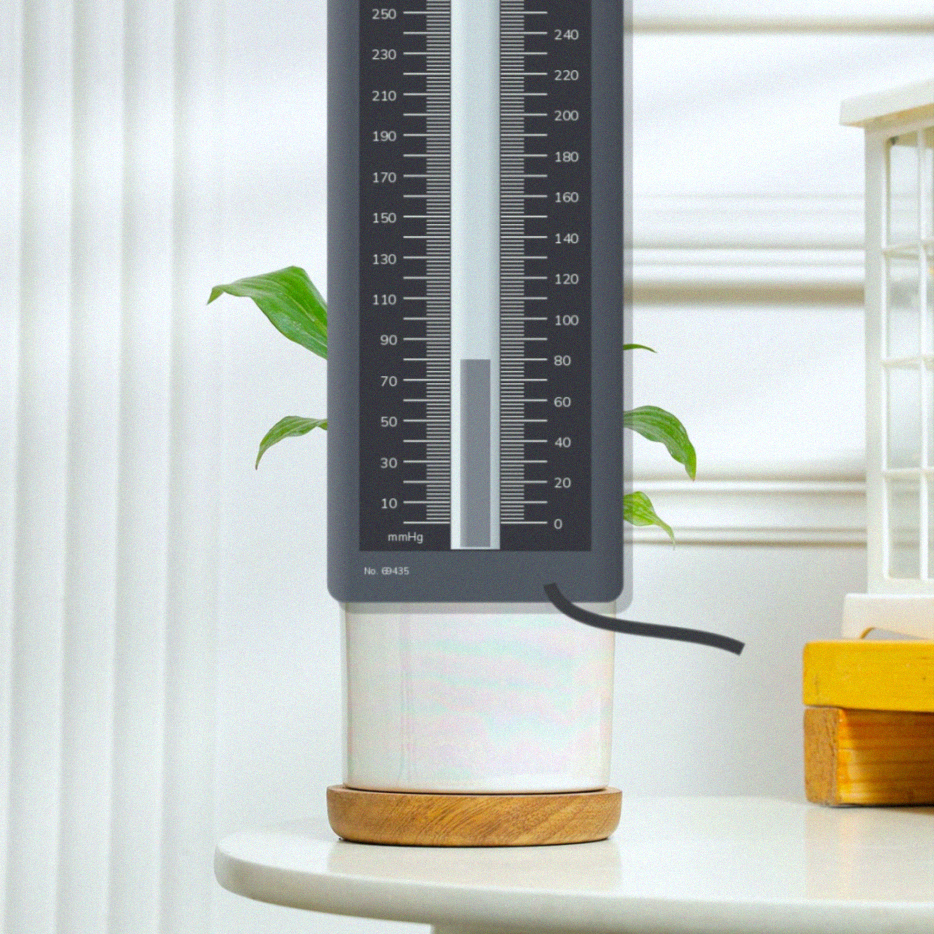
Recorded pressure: 80 (mmHg)
